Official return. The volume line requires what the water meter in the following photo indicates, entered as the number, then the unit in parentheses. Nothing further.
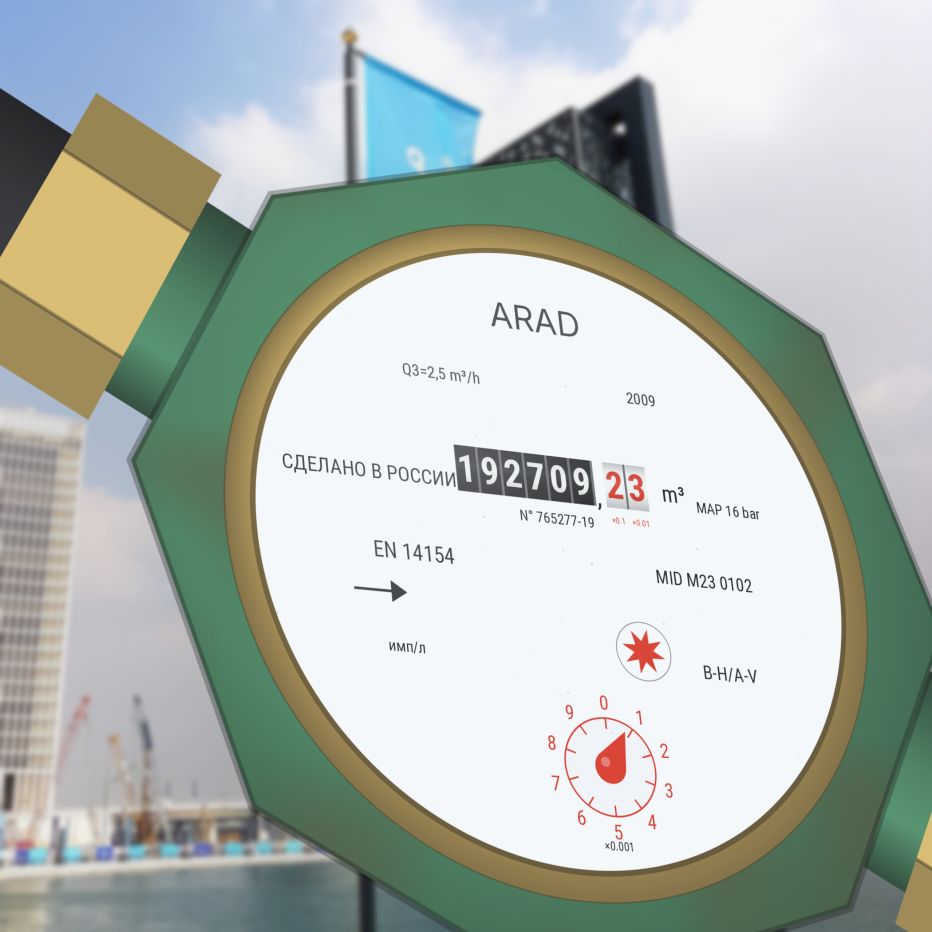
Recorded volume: 192709.230 (m³)
